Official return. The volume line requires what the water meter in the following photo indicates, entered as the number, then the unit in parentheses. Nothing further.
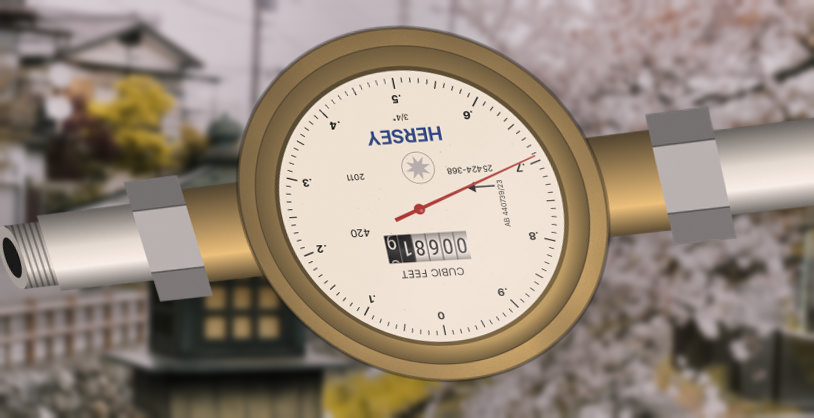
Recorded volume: 6818.69 (ft³)
